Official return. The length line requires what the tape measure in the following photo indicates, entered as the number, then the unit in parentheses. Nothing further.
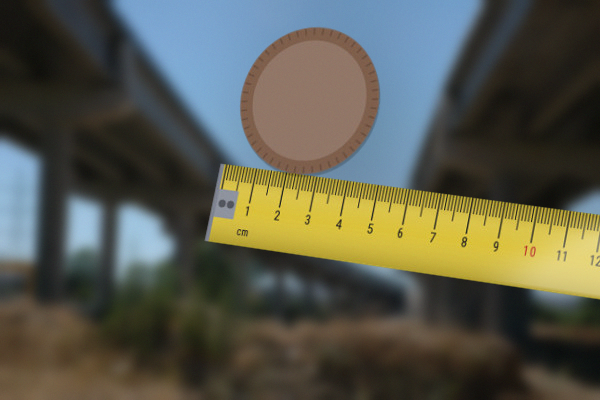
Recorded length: 4.5 (cm)
